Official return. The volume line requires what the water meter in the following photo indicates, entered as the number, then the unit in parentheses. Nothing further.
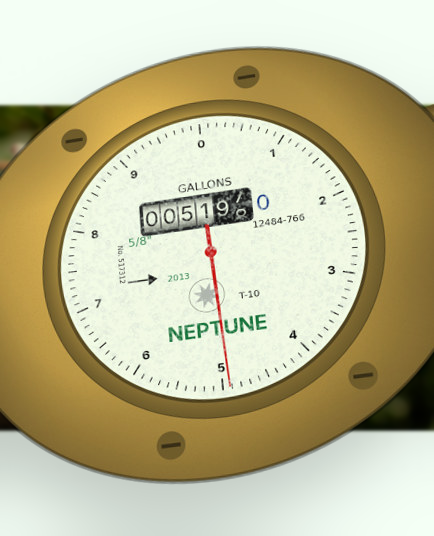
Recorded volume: 51974.9 (gal)
